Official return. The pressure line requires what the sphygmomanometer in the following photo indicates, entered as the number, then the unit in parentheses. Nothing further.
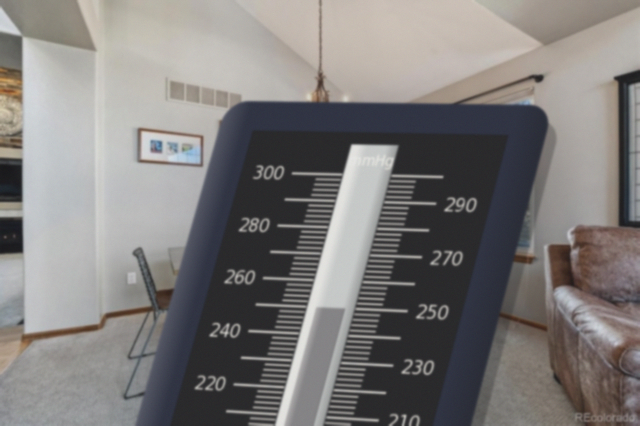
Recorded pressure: 250 (mmHg)
